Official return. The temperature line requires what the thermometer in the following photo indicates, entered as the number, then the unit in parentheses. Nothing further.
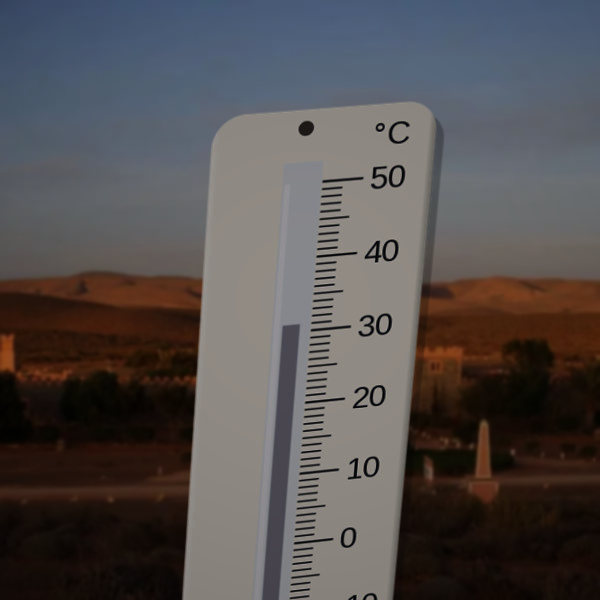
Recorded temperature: 31 (°C)
